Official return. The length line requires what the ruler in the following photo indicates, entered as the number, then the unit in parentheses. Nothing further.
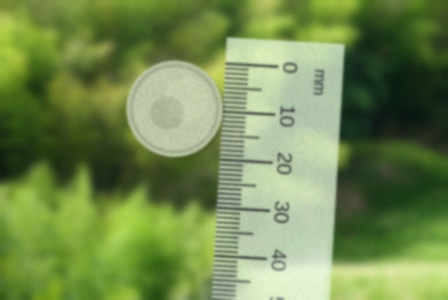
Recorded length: 20 (mm)
